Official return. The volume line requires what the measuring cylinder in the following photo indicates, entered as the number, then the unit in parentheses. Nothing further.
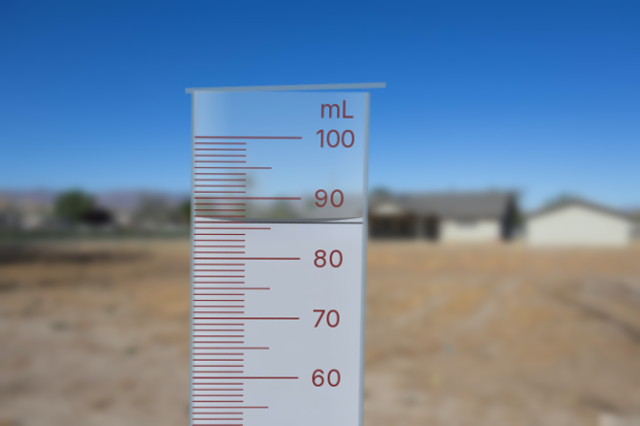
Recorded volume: 86 (mL)
